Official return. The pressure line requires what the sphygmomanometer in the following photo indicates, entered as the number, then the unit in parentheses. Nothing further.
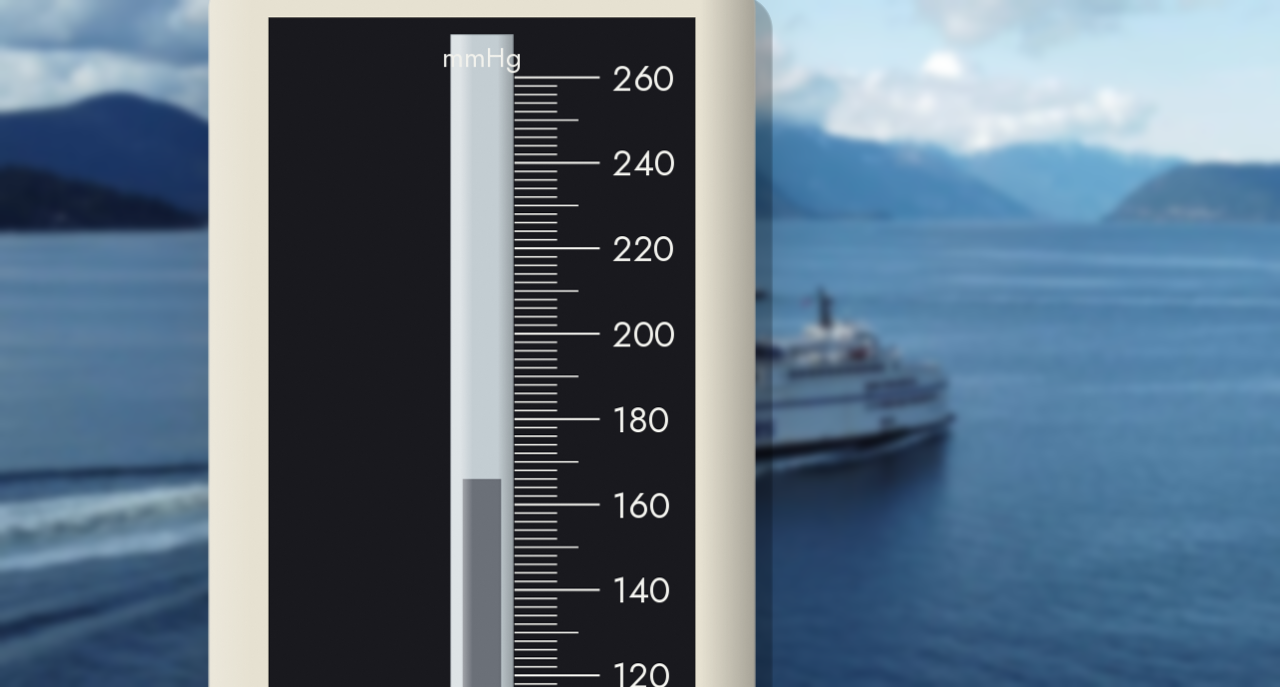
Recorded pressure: 166 (mmHg)
